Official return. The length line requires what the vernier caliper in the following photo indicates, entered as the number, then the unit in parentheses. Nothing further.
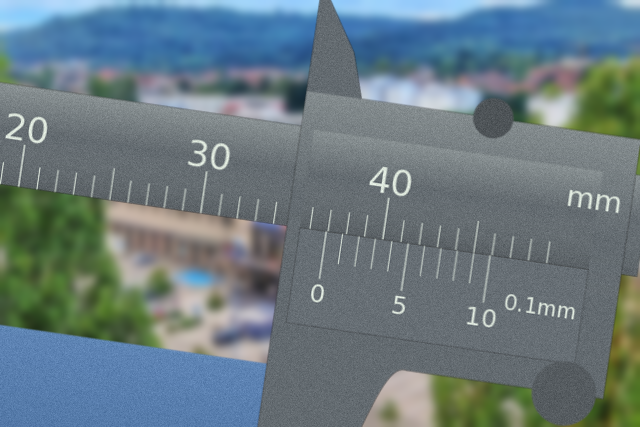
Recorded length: 36.9 (mm)
